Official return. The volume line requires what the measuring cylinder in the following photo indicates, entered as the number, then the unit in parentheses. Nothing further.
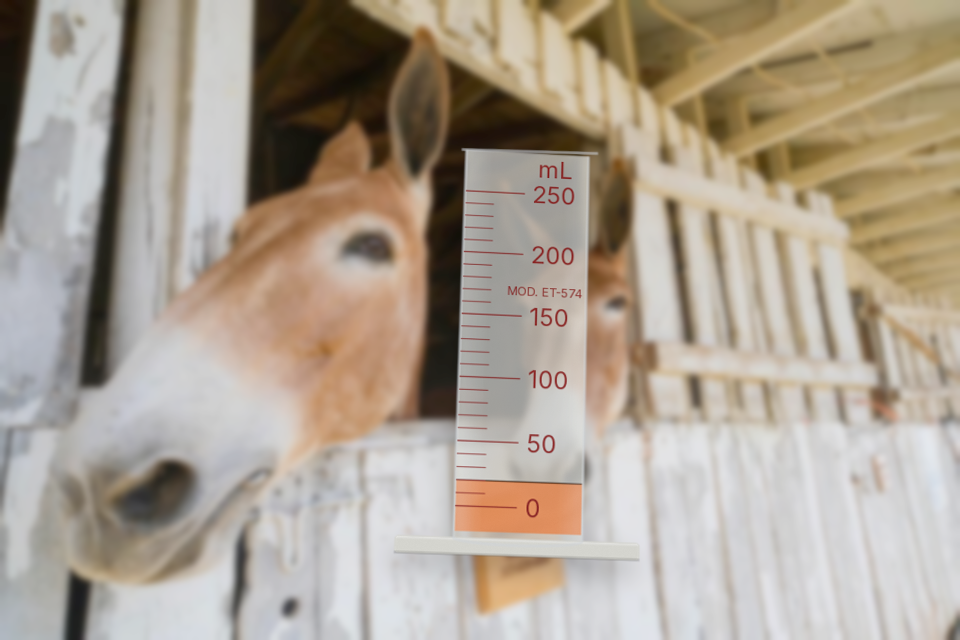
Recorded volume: 20 (mL)
